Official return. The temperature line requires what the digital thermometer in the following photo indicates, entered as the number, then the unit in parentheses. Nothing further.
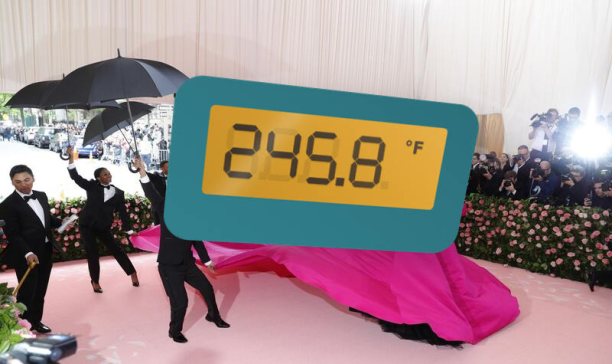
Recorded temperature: 245.8 (°F)
